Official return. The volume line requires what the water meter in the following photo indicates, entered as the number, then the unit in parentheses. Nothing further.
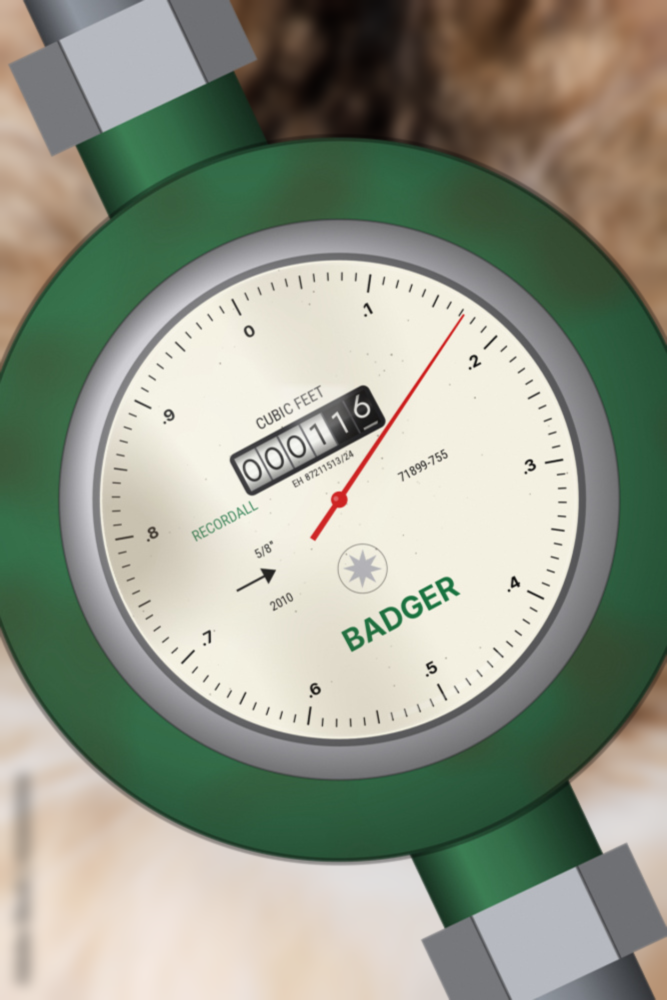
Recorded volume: 116.17 (ft³)
